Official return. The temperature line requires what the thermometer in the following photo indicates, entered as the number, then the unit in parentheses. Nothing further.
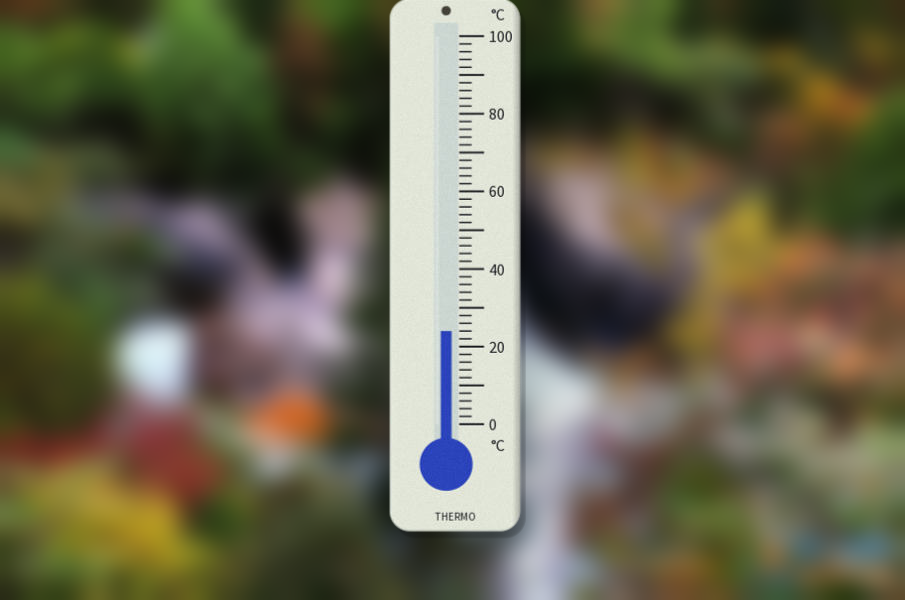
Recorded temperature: 24 (°C)
